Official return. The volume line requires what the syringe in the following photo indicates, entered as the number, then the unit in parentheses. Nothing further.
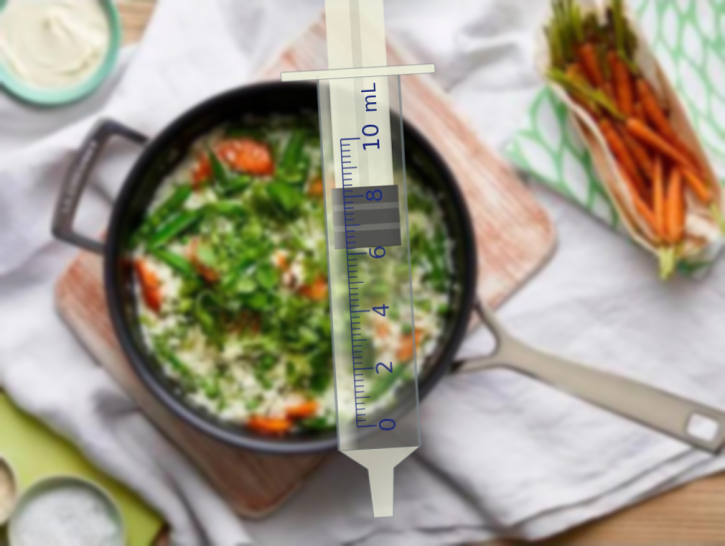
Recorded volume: 6.2 (mL)
